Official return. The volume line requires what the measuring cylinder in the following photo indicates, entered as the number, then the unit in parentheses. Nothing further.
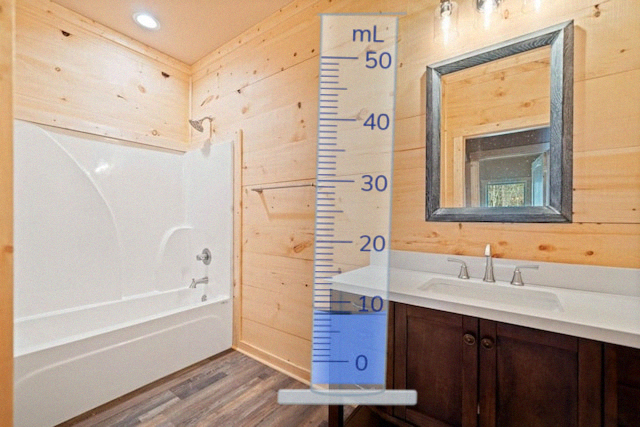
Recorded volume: 8 (mL)
